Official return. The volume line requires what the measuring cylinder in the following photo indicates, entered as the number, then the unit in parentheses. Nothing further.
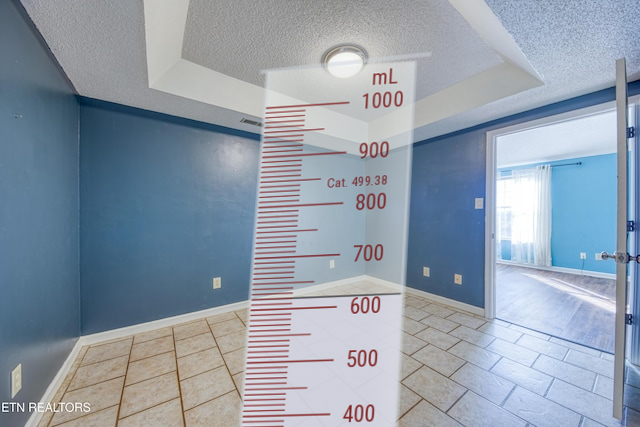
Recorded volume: 620 (mL)
